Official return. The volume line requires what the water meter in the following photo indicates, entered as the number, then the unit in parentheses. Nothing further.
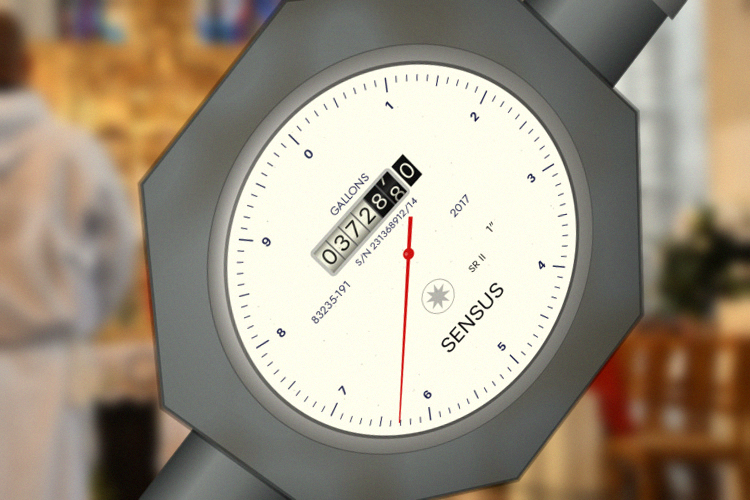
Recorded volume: 372876.3 (gal)
